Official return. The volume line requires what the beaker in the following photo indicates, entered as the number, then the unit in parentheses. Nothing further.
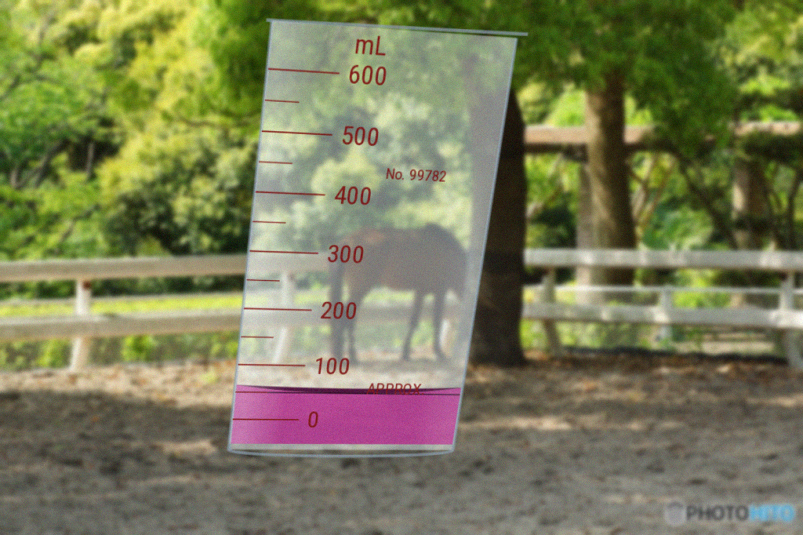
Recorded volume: 50 (mL)
